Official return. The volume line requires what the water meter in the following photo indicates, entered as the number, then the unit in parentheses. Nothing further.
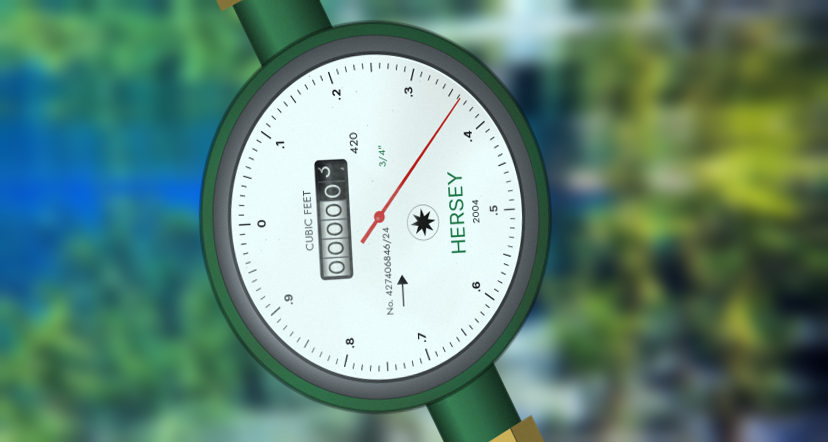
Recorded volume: 3.36 (ft³)
